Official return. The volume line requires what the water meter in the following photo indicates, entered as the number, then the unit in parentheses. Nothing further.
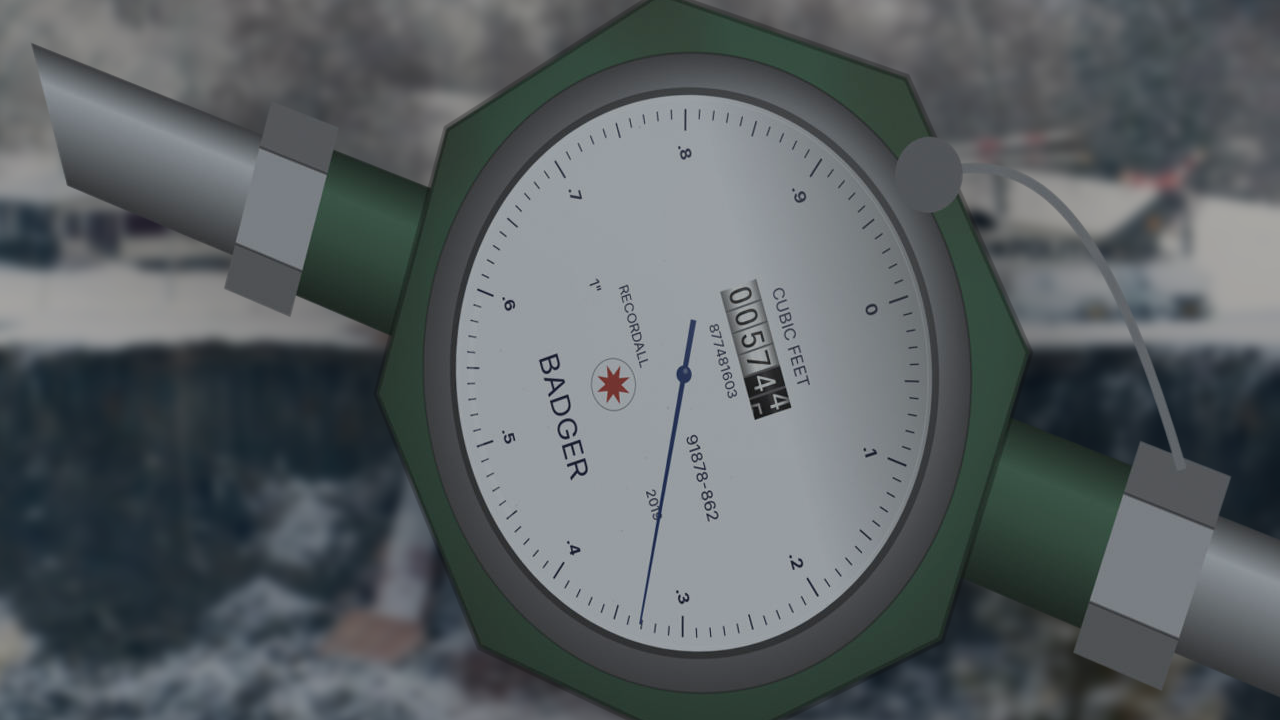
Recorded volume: 5744.33 (ft³)
